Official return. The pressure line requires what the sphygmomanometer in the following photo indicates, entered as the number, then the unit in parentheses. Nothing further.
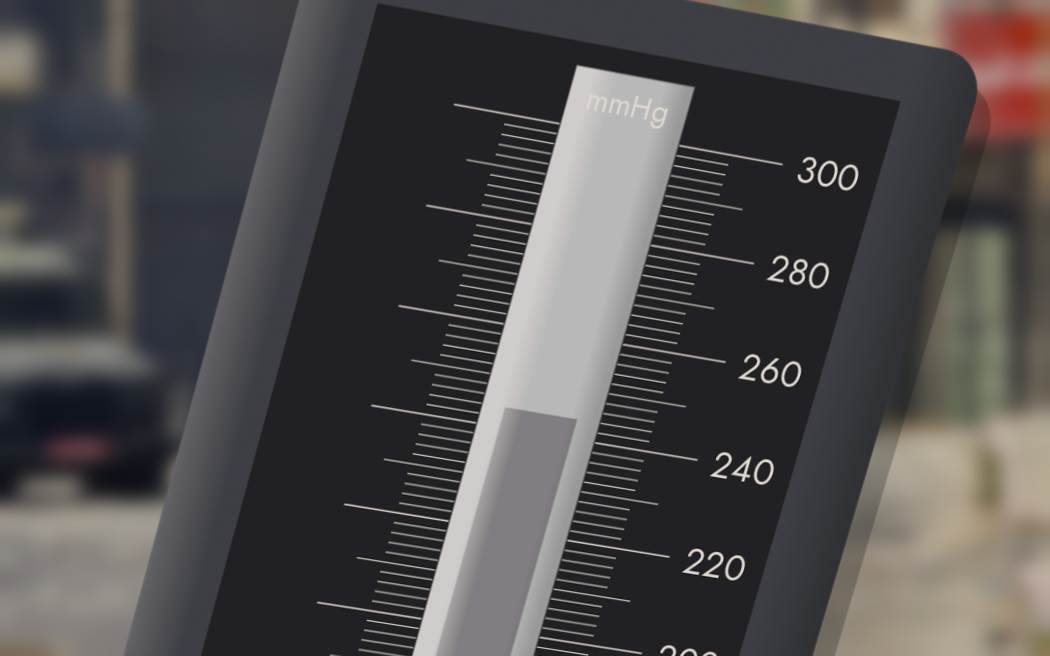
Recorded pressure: 244 (mmHg)
